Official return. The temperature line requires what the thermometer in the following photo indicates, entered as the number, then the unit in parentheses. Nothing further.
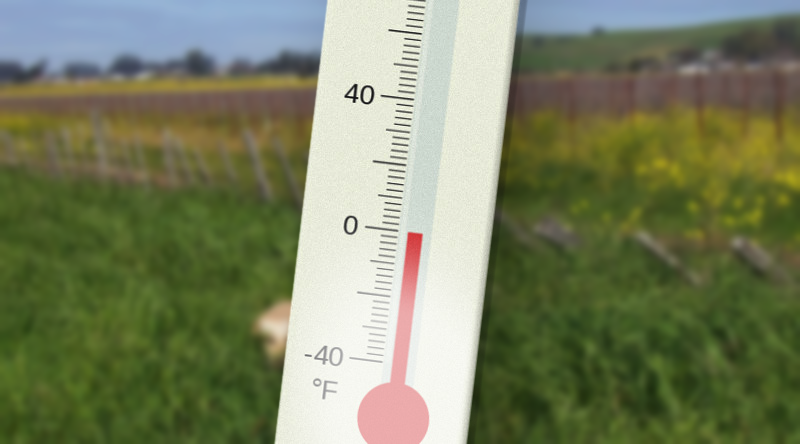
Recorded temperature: 0 (°F)
